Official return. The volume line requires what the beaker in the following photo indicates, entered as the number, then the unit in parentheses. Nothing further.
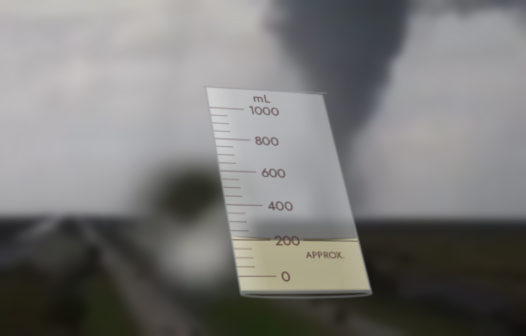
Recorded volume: 200 (mL)
